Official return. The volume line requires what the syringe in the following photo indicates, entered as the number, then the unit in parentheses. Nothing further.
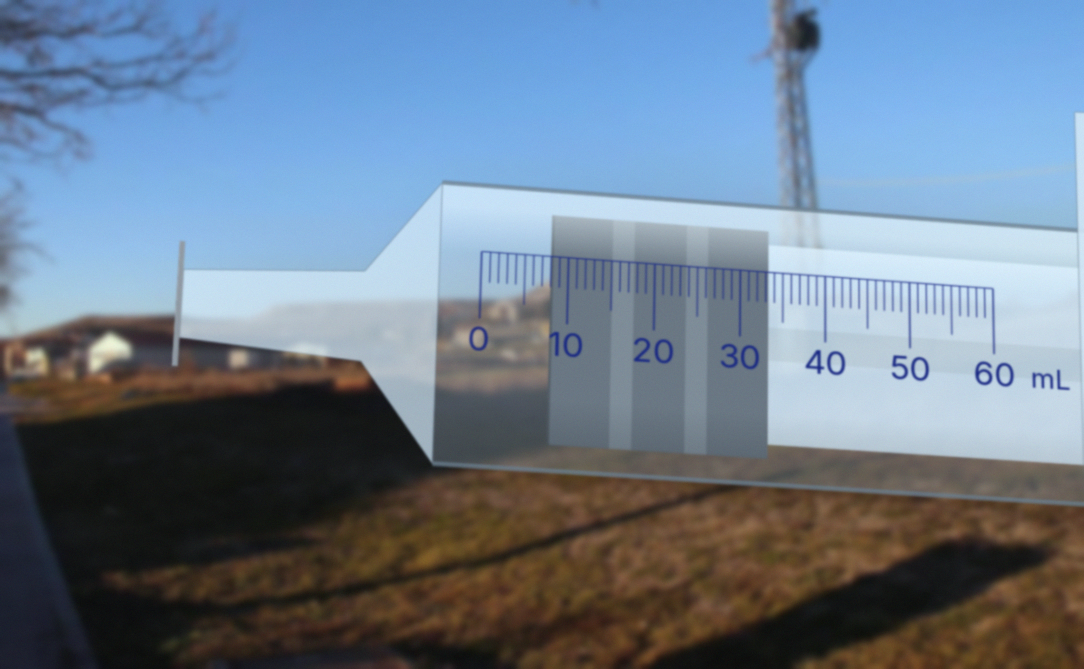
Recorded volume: 8 (mL)
